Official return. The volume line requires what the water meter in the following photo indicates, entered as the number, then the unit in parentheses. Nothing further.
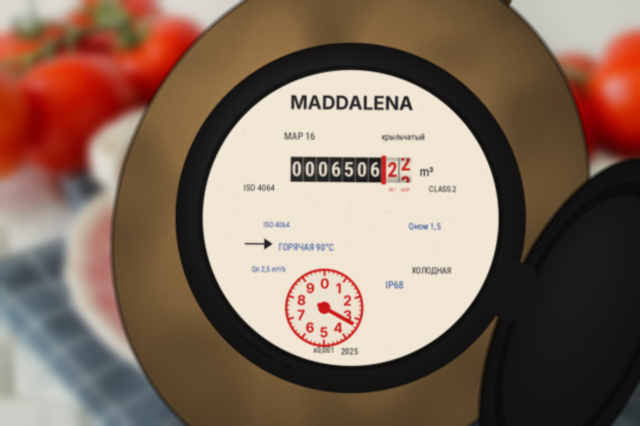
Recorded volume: 6506.223 (m³)
